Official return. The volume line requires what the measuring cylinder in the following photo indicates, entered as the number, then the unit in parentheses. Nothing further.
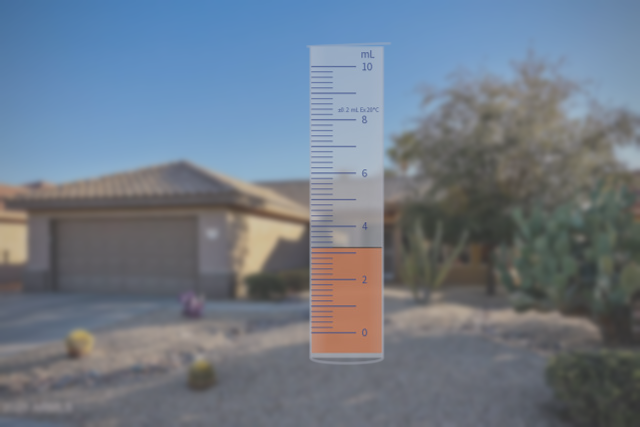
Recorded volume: 3.2 (mL)
